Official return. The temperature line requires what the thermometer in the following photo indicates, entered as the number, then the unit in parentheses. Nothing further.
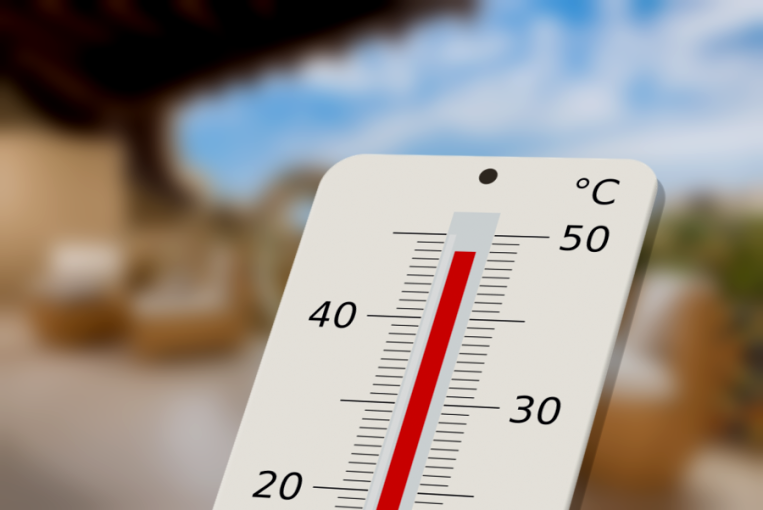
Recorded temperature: 48 (°C)
